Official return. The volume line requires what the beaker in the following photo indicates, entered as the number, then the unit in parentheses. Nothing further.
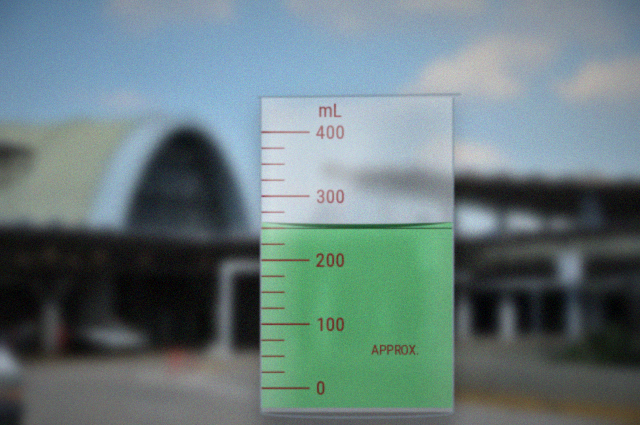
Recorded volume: 250 (mL)
